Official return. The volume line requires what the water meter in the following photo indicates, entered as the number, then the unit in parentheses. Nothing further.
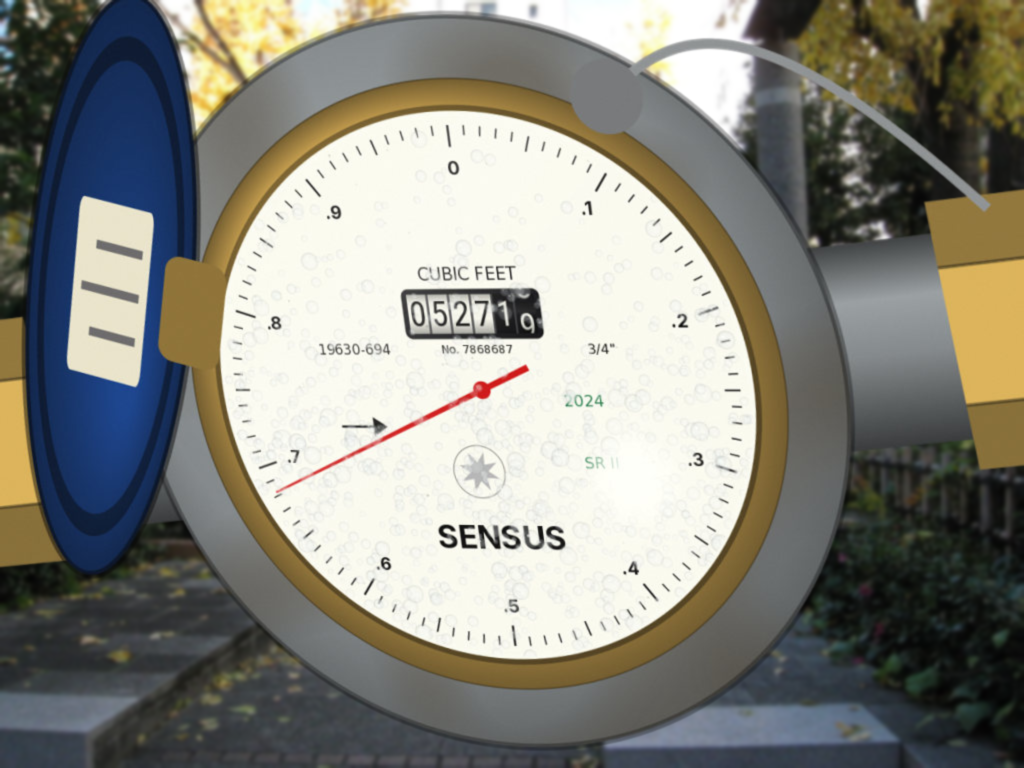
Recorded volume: 52718.68 (ft³)
